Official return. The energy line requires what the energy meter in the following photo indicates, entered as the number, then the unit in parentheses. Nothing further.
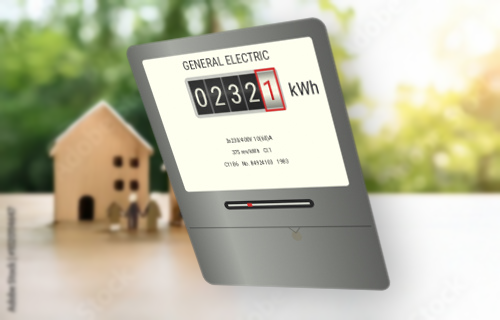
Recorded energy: 232.1 (kWh)
